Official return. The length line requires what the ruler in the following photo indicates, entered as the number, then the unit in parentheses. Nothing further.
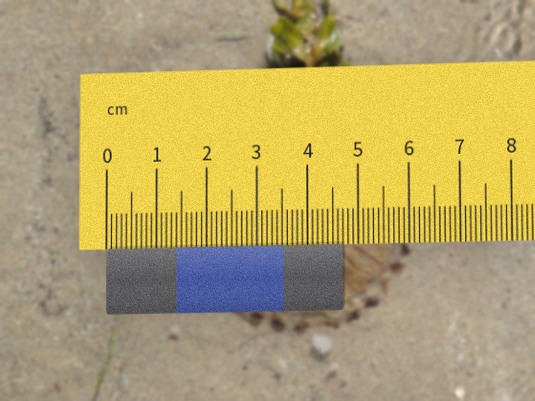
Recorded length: 4.7 (cm)
